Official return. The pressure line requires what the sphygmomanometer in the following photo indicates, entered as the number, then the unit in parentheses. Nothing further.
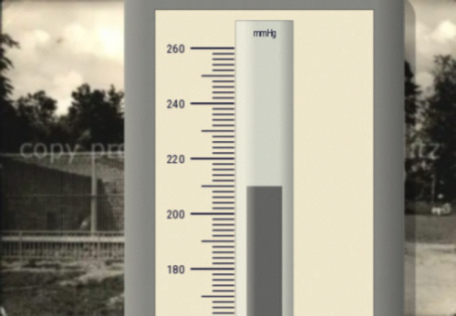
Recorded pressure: 210 (mmHg)
